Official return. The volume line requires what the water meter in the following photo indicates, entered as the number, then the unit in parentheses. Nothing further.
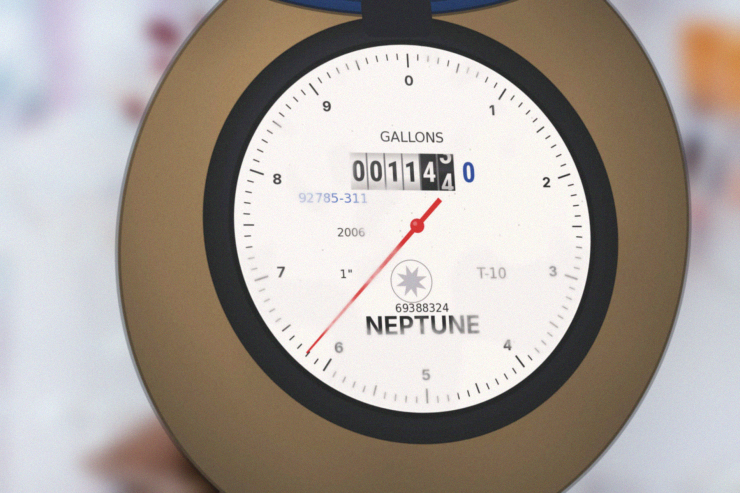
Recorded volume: 11436.2 (gal)
